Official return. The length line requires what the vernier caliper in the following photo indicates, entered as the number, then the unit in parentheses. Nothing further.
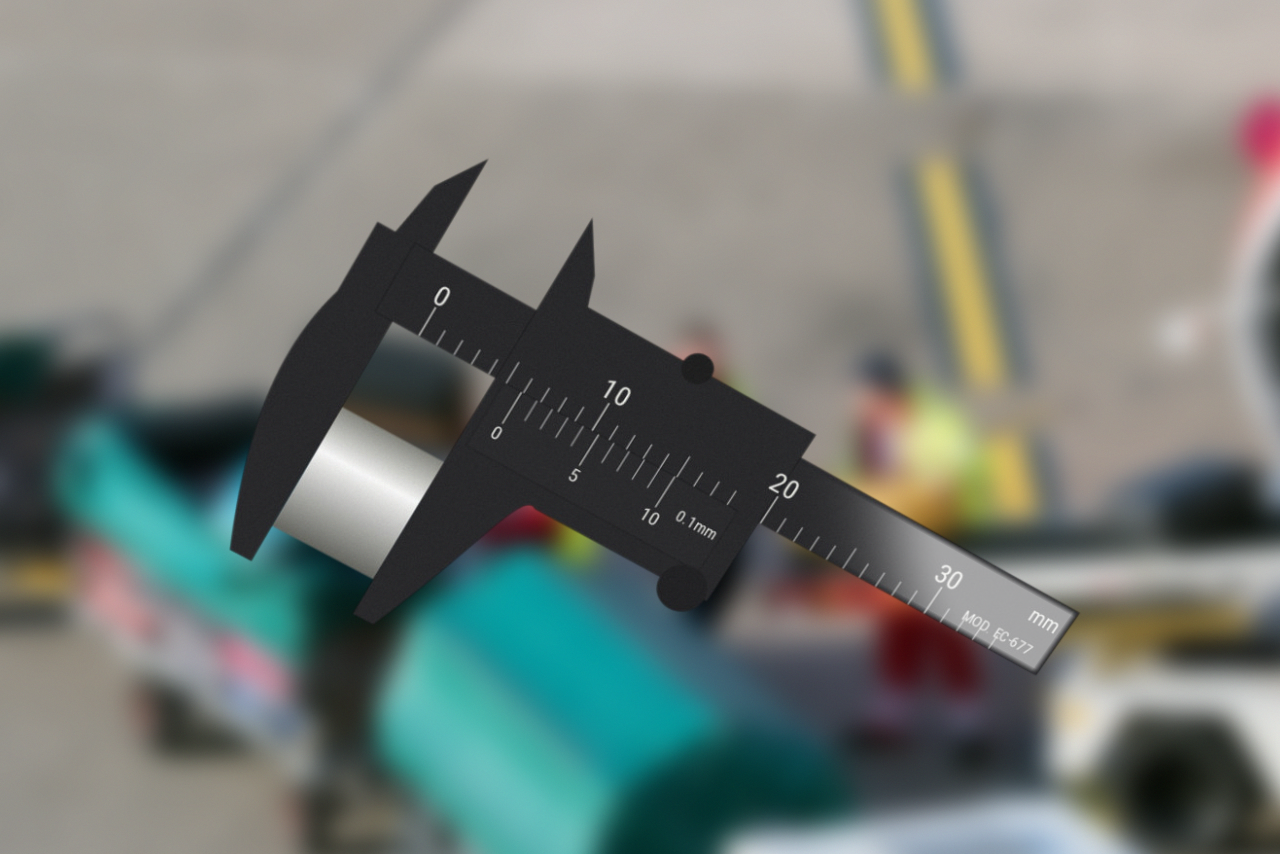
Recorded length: 5.9 (mm)
